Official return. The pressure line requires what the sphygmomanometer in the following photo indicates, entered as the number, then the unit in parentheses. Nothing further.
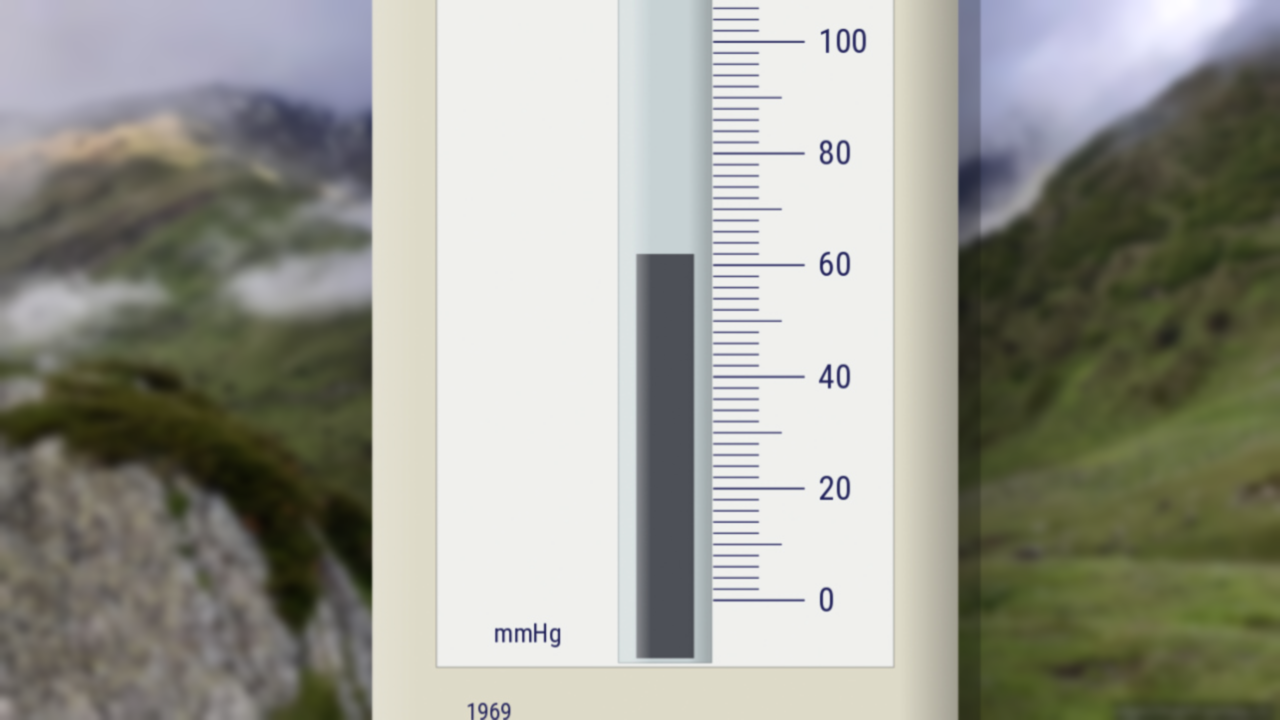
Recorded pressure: 62 (mmHg)
